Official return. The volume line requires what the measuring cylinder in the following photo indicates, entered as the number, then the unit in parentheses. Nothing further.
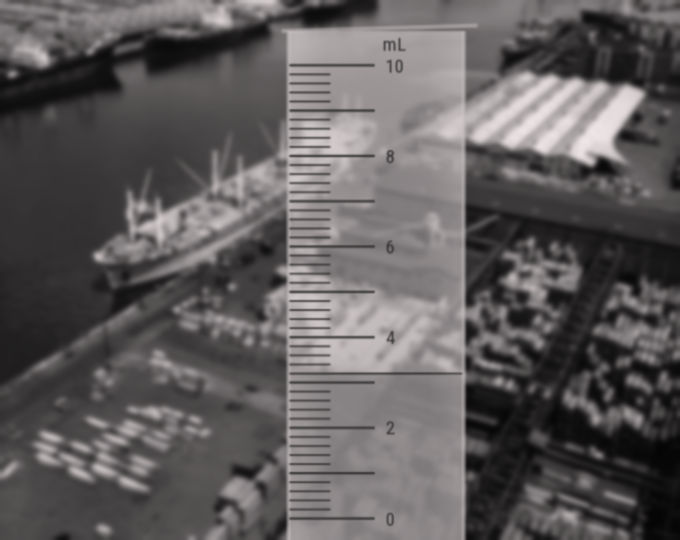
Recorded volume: 3.2 (mL)
